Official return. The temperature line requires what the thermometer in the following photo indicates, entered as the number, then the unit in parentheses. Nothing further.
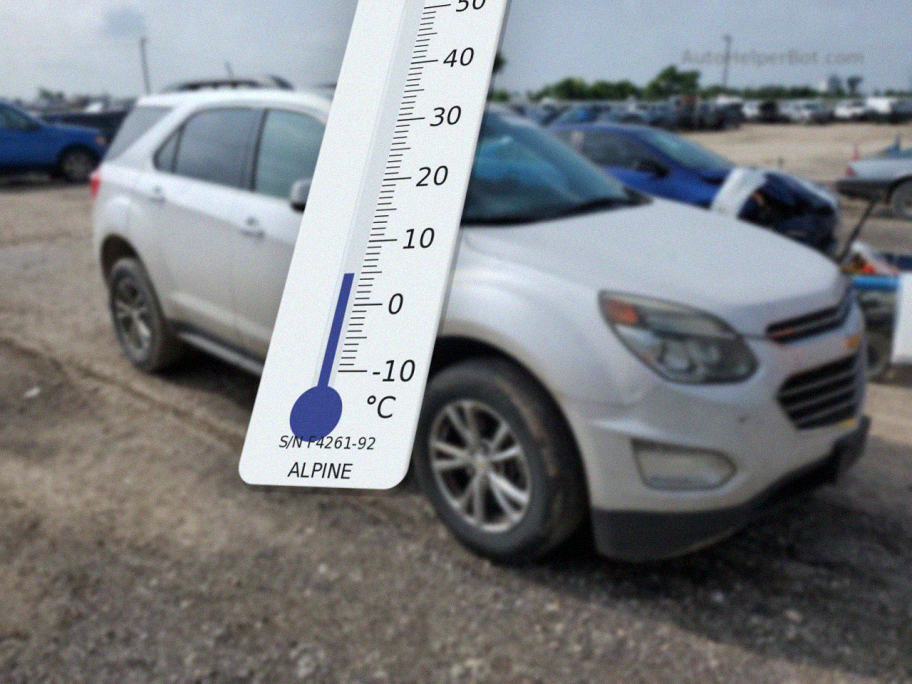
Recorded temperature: 5 (°C)
